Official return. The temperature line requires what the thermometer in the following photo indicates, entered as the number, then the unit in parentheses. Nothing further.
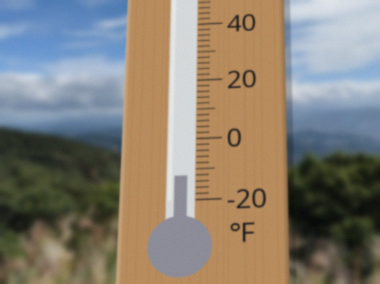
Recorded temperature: -12 (°F)
